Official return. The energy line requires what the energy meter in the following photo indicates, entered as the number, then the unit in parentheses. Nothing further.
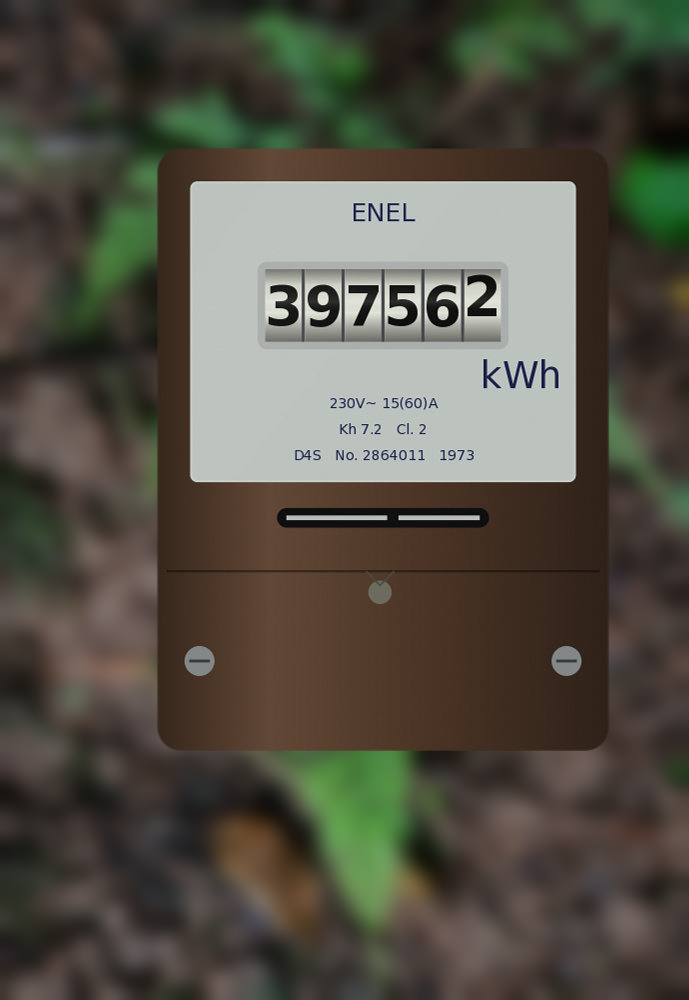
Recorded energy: 397562 (kWh)
